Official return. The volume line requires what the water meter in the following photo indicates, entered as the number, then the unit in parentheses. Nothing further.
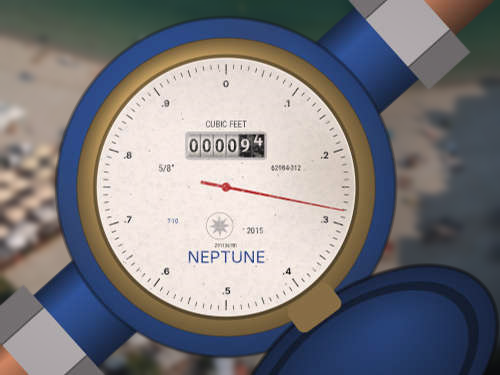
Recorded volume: 94.28 (ft³)
